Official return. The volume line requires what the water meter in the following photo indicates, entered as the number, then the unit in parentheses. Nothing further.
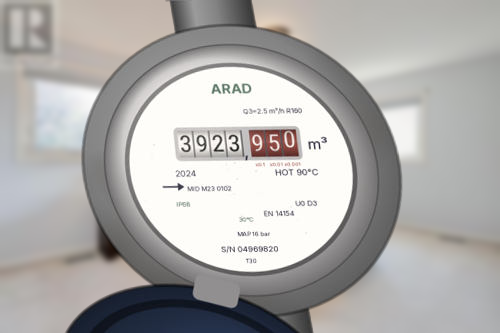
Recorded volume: 3923.950 (m³)
